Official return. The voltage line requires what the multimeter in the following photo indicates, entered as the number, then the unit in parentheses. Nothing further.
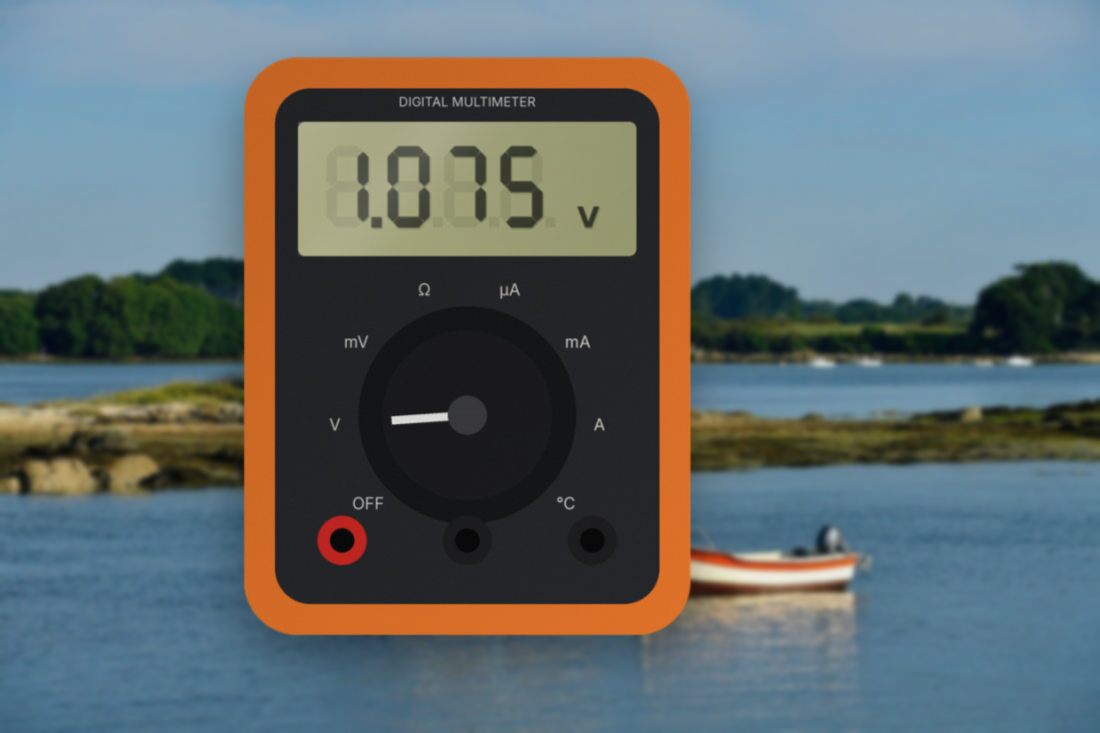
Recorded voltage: 1.075 (V)
